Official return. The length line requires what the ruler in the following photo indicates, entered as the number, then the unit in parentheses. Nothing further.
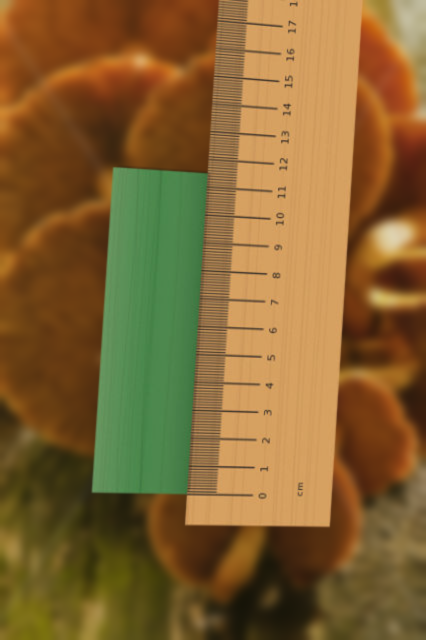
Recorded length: 11.5 (cm)
